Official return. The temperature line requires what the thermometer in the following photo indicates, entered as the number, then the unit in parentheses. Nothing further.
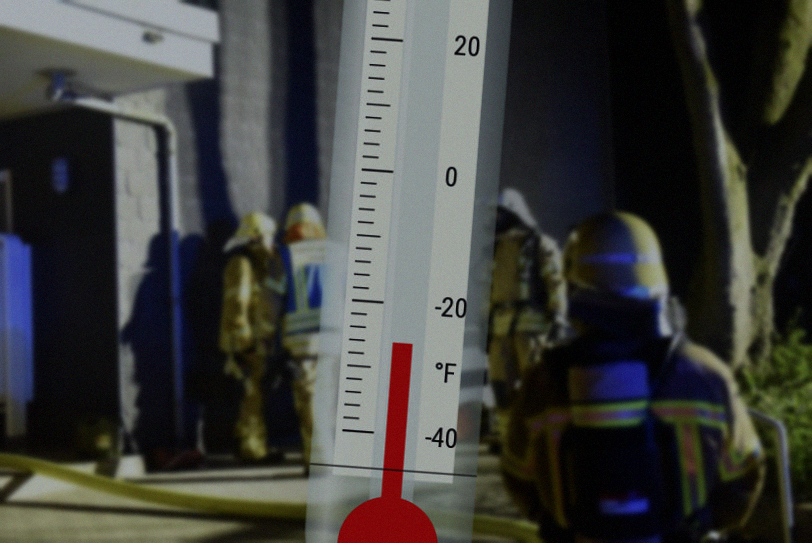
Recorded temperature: -26 (°F)
